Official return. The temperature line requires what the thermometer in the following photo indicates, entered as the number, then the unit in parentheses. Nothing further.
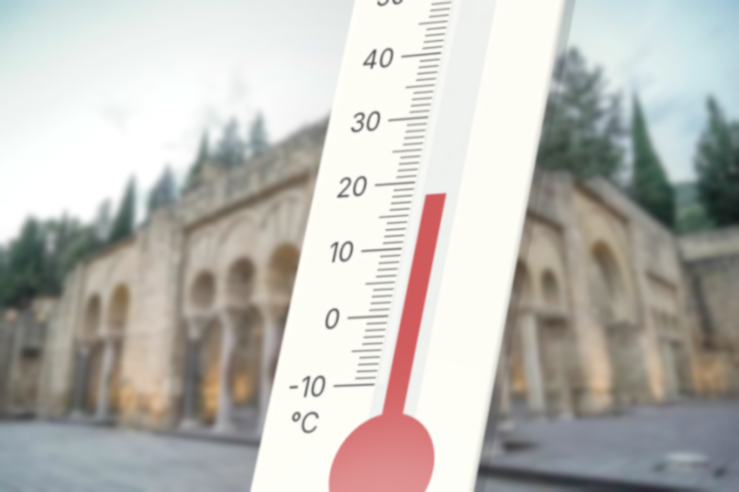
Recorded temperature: 18 (°C)
